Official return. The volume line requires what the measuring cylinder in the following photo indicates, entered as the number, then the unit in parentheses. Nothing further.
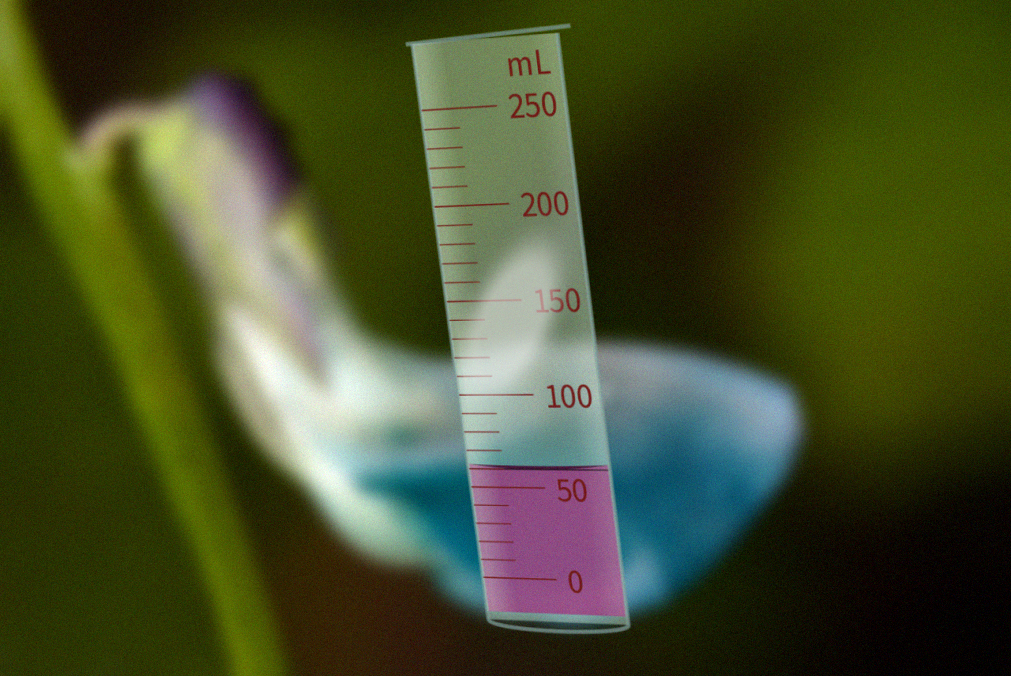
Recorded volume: 60 (mL)
